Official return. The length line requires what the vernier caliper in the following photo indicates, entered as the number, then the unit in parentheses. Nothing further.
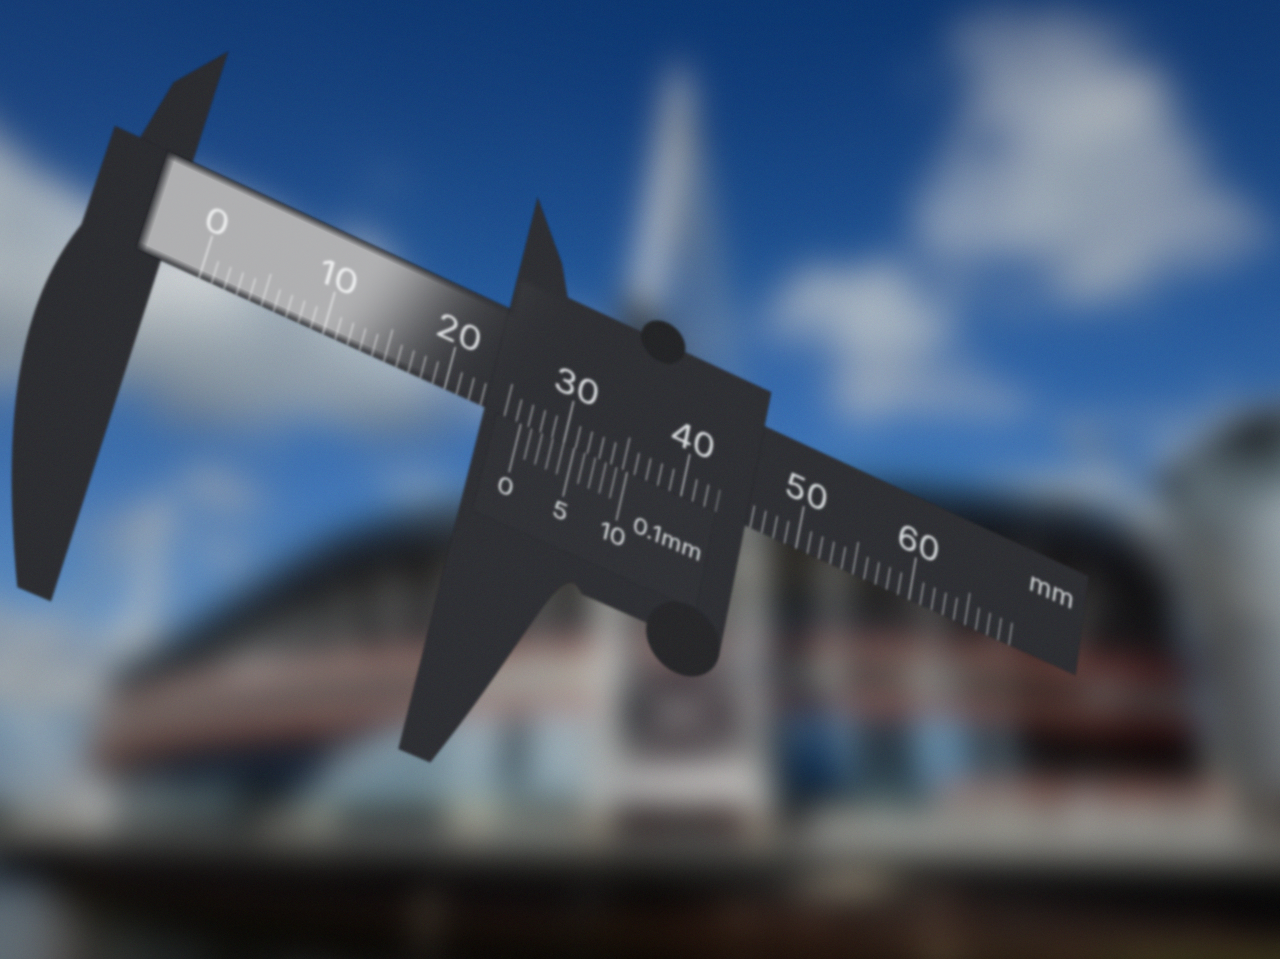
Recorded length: 26.4 (mm)
